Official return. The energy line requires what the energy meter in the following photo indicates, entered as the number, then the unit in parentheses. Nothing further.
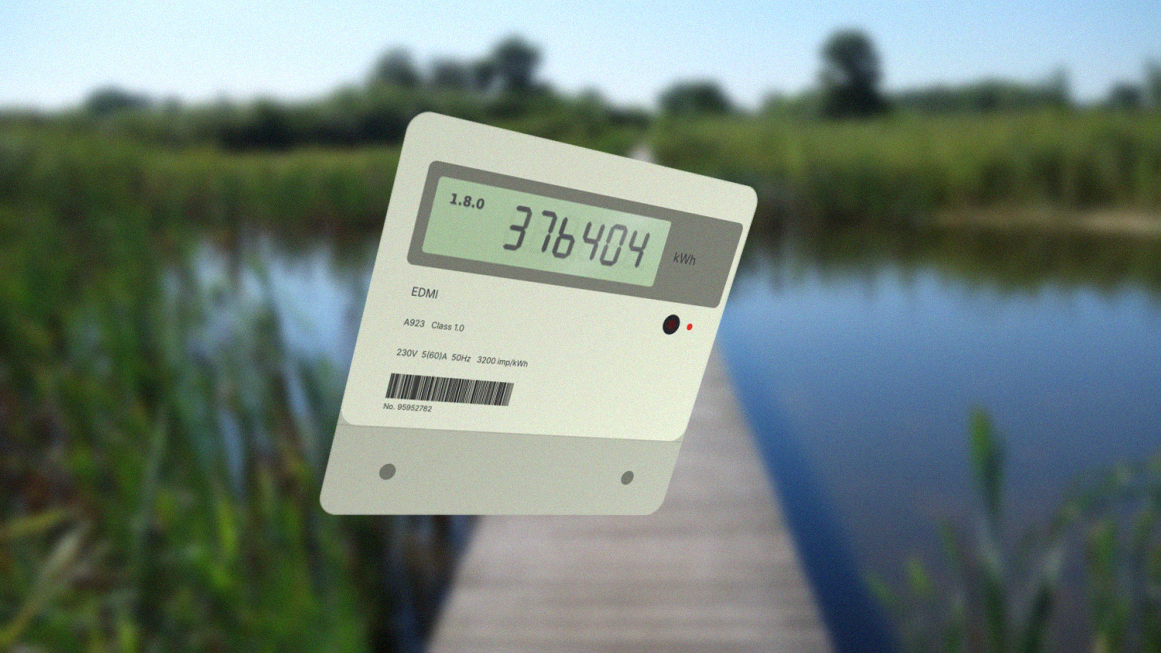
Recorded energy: 376404 (kWh)
